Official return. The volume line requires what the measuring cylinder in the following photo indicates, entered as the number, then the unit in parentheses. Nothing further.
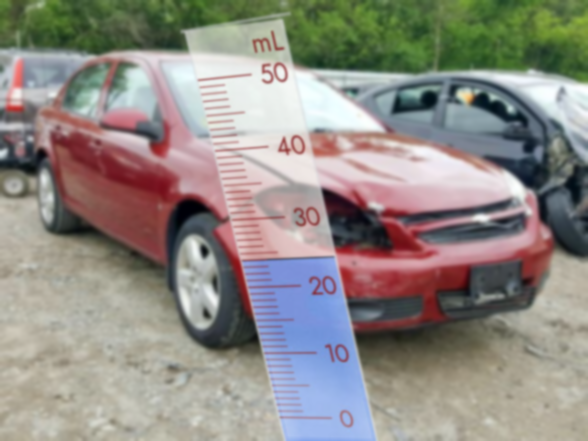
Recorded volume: 24 (mL)
